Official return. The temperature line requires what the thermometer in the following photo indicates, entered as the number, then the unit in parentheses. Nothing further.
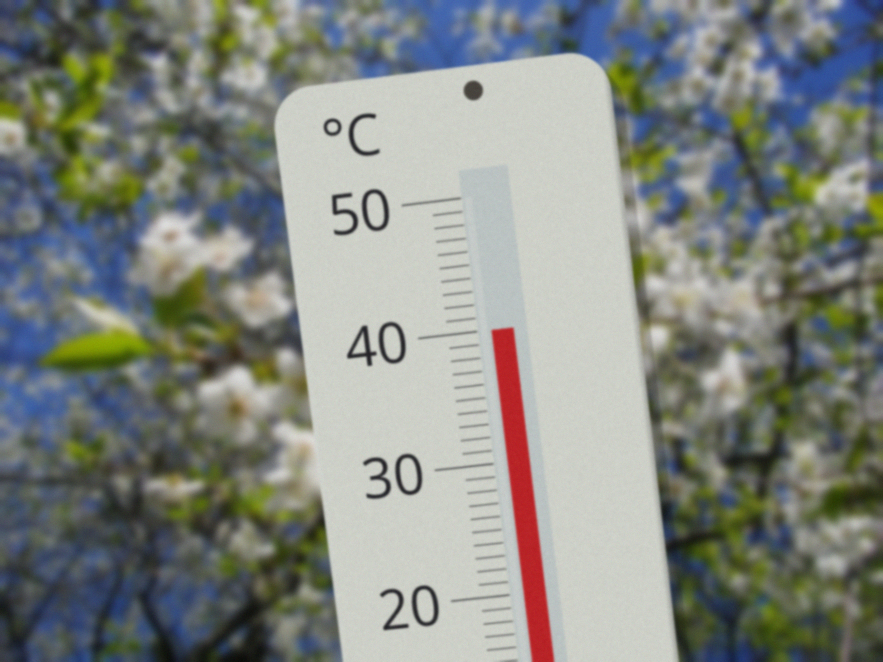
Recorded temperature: 40 (°C)
